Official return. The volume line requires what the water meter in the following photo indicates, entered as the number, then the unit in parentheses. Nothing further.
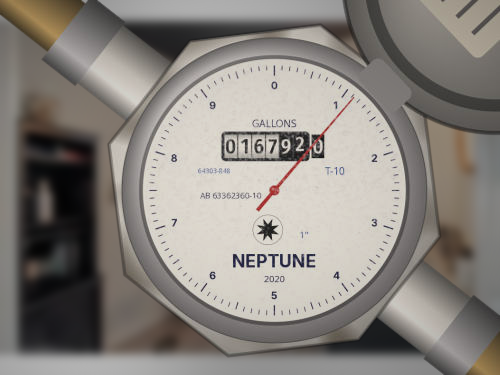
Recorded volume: 167921.1 (gal)
